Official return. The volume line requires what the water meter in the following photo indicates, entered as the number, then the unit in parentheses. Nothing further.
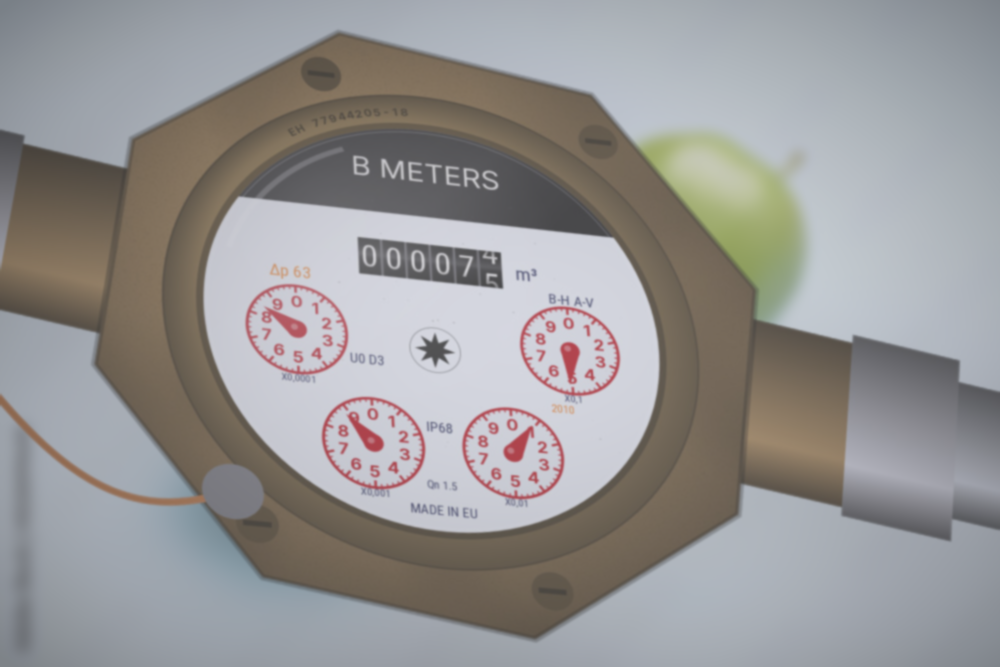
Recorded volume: 74.5088 (m³)
